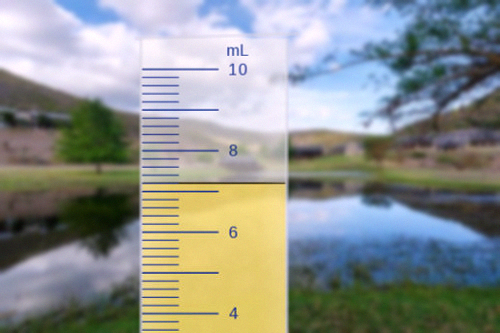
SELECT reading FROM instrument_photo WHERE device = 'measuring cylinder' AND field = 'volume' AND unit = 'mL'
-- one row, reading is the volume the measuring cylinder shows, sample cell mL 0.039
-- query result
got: mL 7.2
